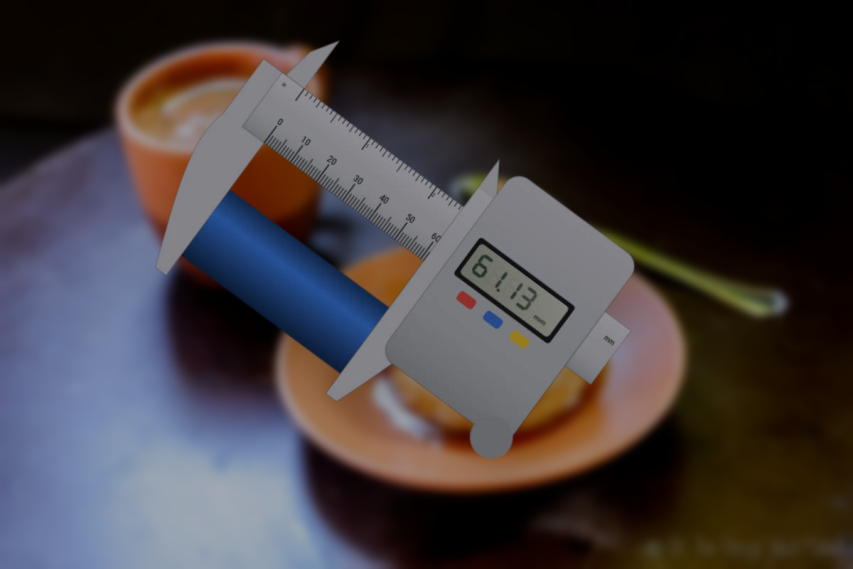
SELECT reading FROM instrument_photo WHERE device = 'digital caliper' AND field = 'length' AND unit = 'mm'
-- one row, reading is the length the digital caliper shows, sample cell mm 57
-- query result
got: mm 61.13
